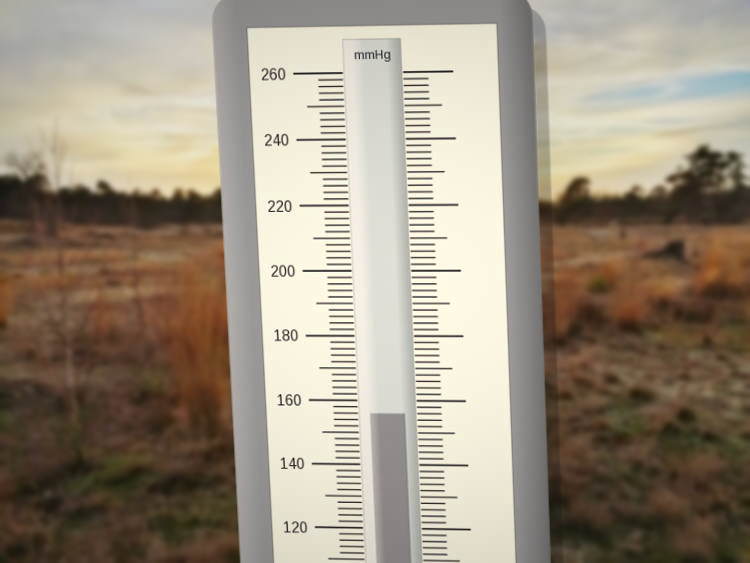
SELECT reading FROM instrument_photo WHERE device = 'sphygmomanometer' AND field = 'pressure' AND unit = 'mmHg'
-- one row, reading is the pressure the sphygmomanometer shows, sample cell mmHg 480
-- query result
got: mmHg 156
